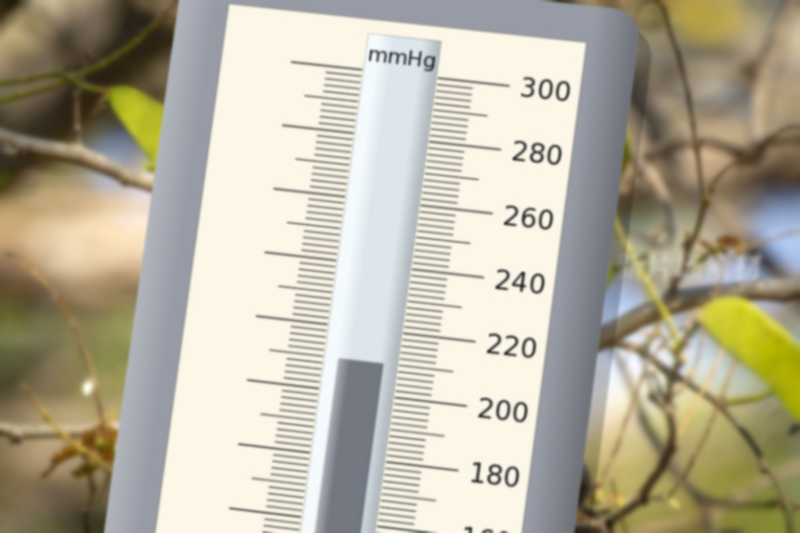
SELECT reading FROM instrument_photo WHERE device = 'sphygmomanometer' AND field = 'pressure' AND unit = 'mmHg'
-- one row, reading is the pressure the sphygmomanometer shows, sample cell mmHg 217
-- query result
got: mmHg 210
